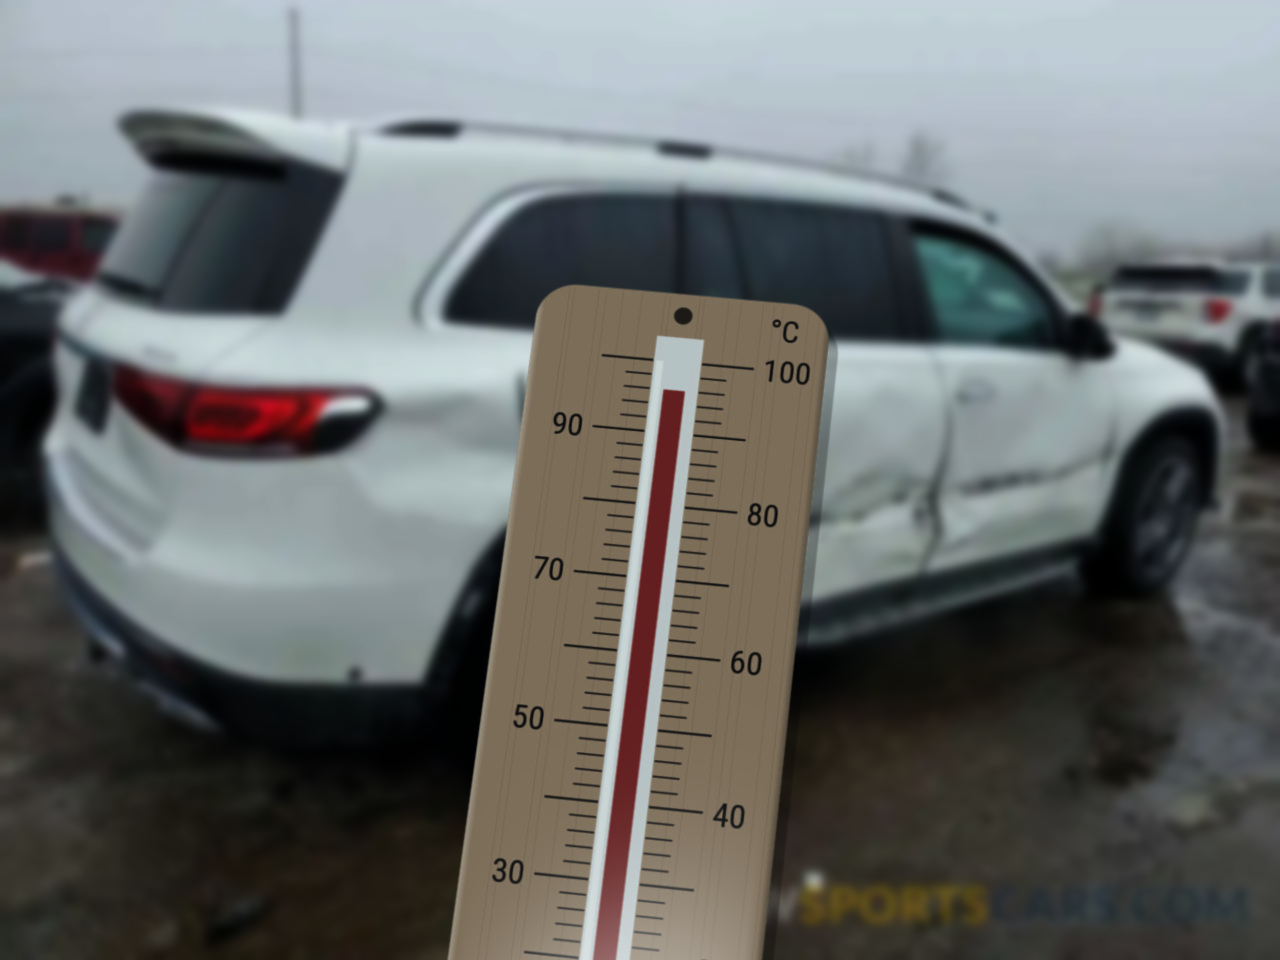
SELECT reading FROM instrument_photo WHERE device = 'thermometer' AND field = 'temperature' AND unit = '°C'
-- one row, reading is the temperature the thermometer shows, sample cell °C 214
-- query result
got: °C 96
